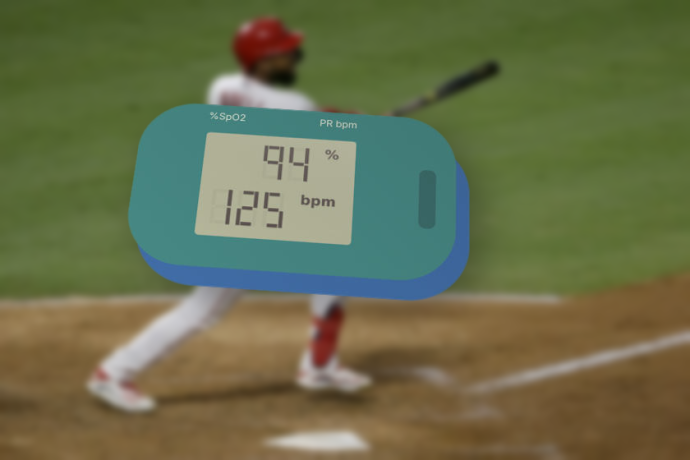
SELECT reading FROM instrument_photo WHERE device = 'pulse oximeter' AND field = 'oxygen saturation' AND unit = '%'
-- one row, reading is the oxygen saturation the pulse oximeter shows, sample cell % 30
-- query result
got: % 94
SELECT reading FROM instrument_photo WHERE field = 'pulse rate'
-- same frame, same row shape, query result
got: bpm 125
